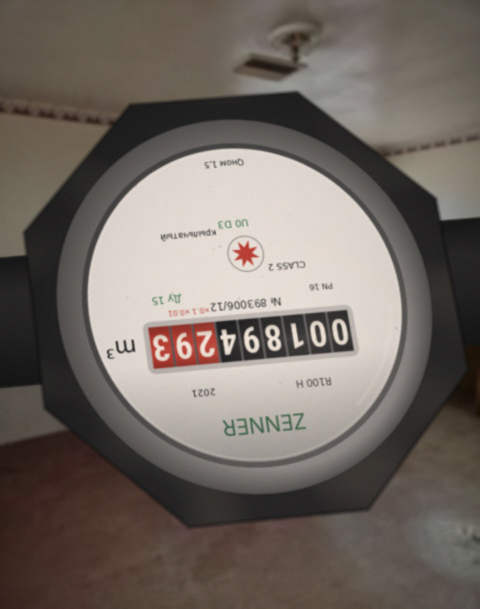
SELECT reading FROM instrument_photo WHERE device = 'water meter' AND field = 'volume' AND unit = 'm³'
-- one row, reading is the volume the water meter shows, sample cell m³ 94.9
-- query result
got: m³ 1894.293
